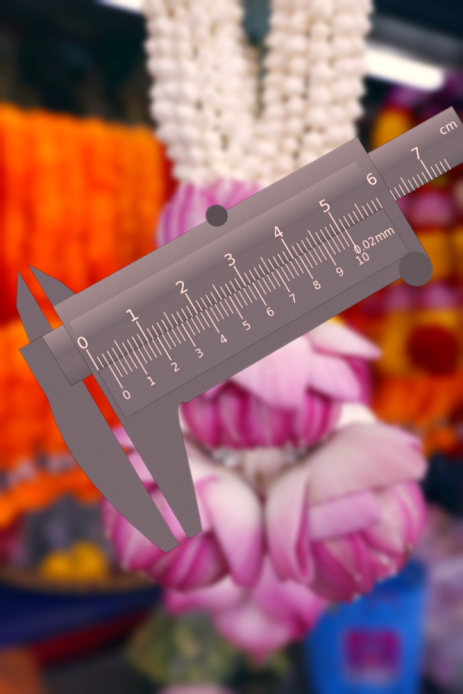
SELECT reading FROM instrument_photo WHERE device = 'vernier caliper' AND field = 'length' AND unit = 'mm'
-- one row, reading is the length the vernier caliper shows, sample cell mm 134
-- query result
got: mm 2.0
